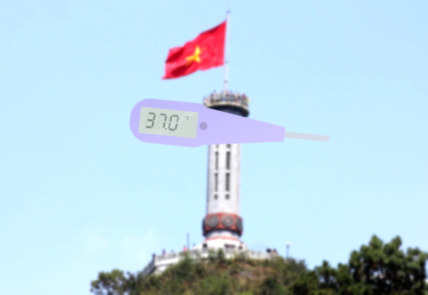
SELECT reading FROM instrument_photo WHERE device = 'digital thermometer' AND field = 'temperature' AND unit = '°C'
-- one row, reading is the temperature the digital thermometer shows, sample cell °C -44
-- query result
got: °C 37.0
